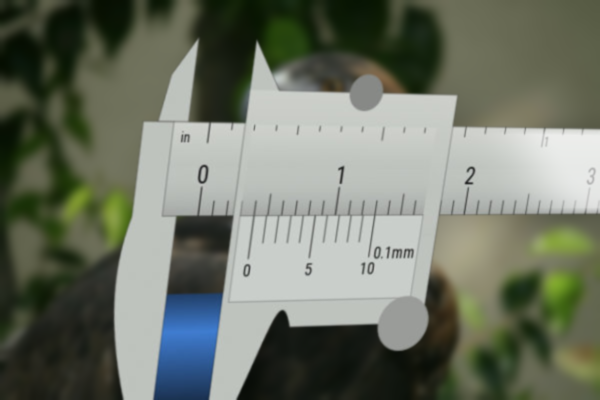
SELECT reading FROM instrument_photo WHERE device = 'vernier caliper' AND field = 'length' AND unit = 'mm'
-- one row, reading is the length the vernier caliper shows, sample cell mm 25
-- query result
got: mm 4.0
